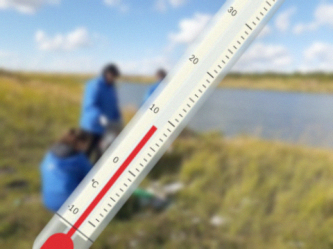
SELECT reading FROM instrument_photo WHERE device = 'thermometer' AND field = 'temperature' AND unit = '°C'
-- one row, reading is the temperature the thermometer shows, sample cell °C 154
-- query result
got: °C 8
